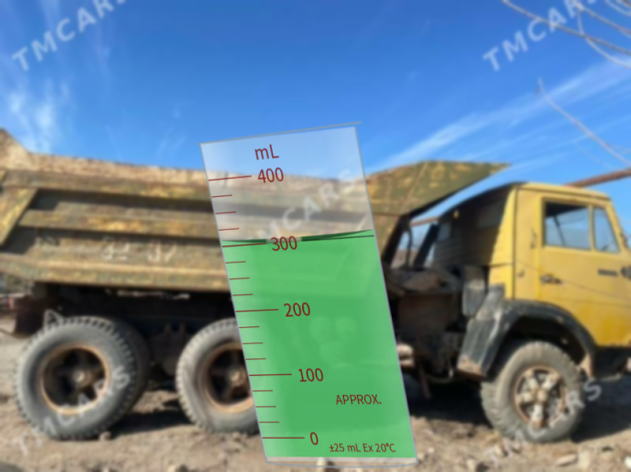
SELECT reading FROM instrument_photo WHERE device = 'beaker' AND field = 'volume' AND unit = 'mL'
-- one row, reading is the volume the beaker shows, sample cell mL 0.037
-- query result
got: mL 300
